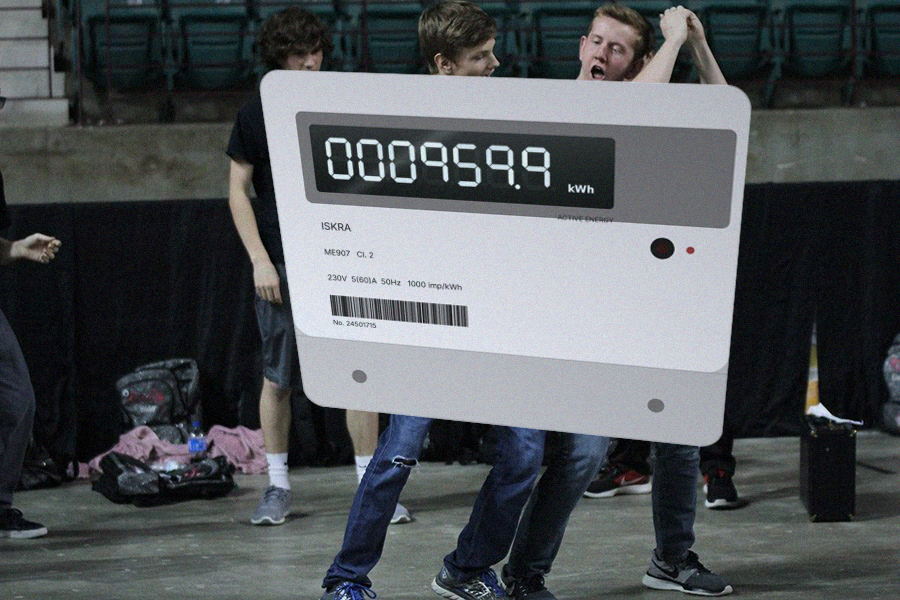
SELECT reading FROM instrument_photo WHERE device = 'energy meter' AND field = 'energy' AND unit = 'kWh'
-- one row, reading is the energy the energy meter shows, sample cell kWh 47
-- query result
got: kWh 959.9
